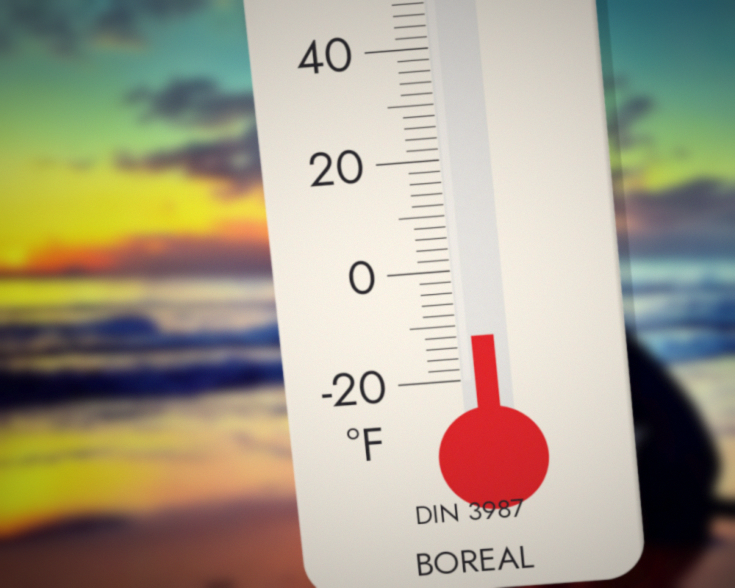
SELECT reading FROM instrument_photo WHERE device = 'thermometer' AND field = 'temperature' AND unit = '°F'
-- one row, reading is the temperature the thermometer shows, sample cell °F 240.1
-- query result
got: °F -12
